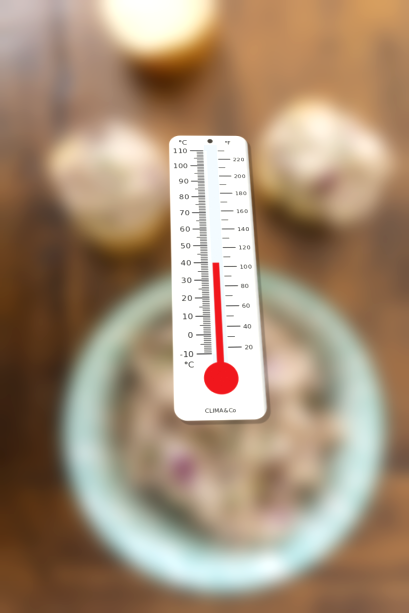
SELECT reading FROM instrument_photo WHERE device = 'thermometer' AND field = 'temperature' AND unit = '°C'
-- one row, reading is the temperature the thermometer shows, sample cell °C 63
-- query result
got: °C 40
